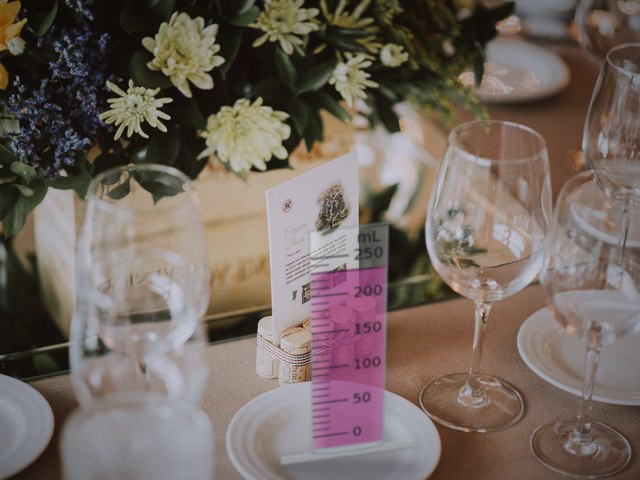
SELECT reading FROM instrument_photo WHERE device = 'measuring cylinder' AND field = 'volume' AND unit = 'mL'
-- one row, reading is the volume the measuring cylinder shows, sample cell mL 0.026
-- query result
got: mL 230
